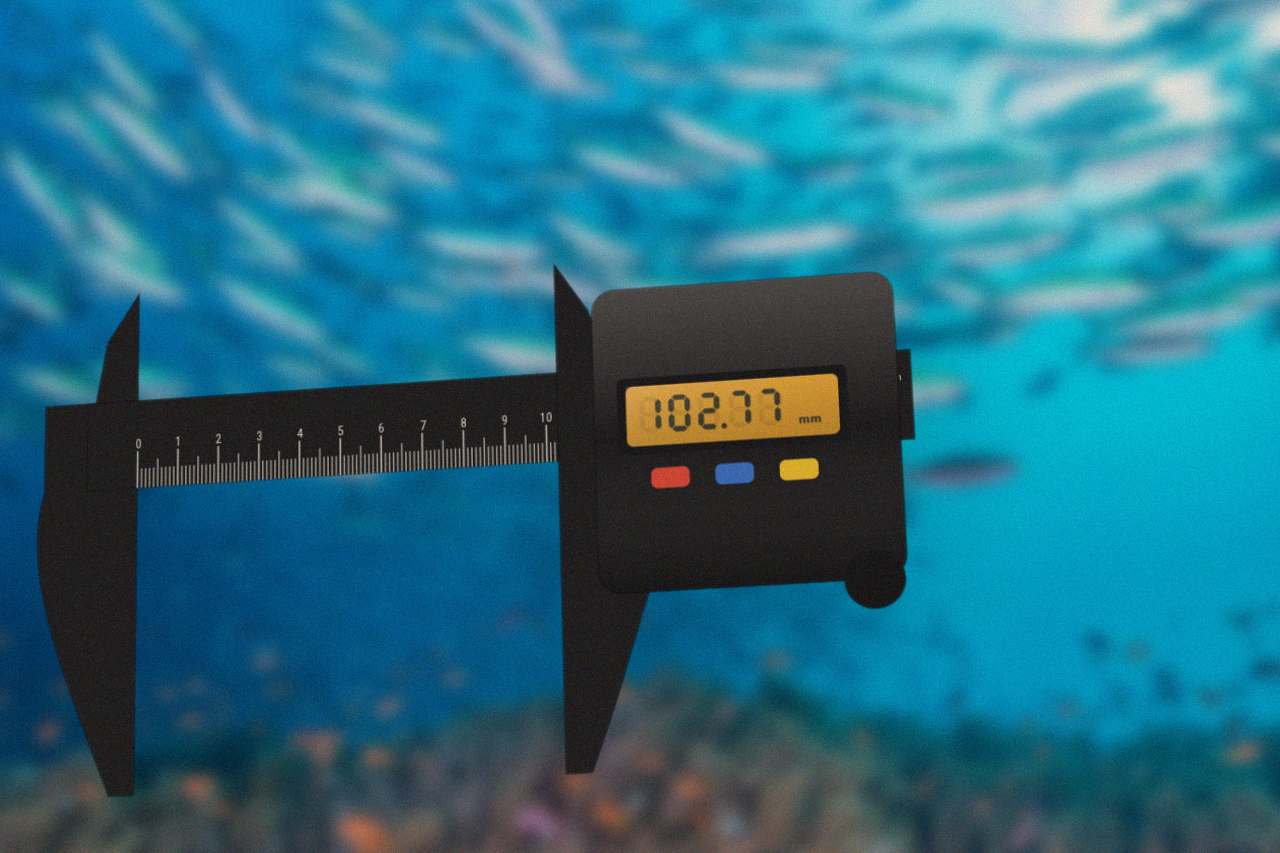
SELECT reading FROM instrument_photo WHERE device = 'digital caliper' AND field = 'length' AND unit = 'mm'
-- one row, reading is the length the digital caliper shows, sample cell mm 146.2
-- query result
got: mm 102.77
